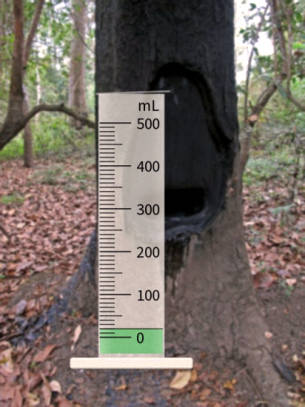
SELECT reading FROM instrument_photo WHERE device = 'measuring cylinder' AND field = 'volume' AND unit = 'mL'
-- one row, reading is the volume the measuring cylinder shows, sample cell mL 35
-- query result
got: mL 20
